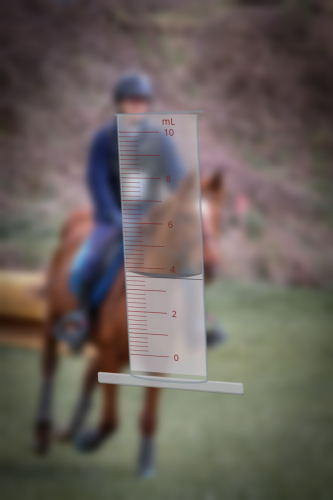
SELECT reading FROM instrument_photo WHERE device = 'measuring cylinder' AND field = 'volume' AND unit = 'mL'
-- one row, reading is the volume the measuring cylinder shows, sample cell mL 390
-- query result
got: mL 3.6
